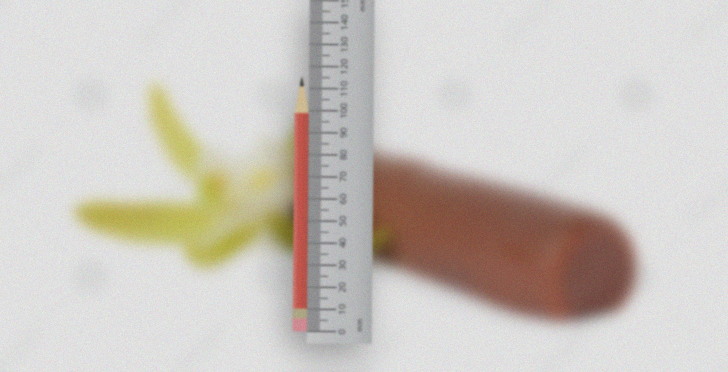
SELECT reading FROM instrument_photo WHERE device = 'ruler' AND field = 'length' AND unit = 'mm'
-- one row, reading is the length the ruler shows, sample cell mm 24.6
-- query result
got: mm 115
